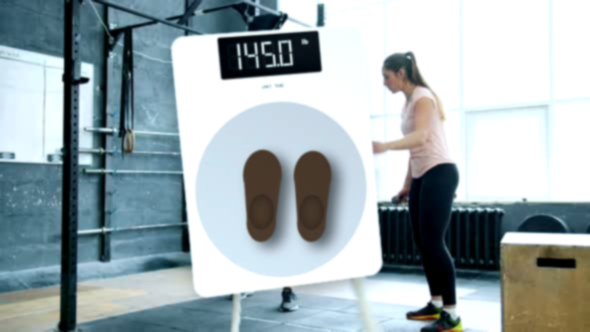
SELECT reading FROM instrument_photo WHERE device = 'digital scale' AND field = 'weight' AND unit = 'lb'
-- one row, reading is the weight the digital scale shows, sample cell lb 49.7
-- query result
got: lb 145.0
